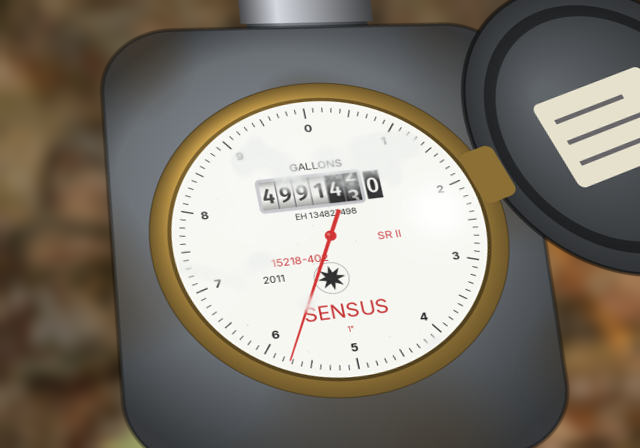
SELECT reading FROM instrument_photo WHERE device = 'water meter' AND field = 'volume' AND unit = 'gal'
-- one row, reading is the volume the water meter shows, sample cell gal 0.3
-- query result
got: gal 4991425.7
